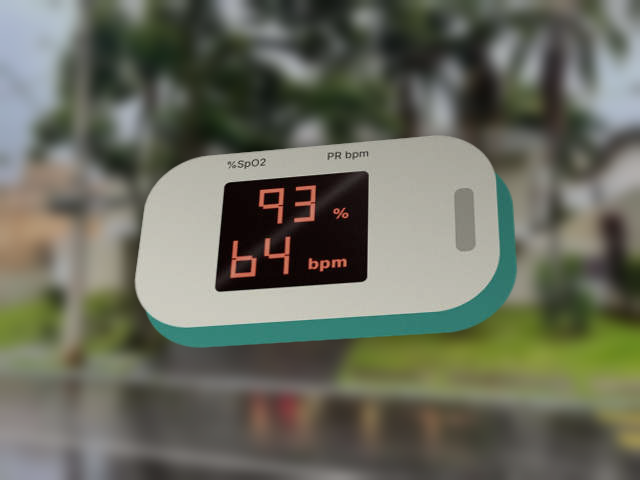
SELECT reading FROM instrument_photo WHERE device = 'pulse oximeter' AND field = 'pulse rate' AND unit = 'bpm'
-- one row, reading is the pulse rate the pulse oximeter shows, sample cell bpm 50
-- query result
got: bpm 64
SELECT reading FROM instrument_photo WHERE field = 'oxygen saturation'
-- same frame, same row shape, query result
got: % 93
